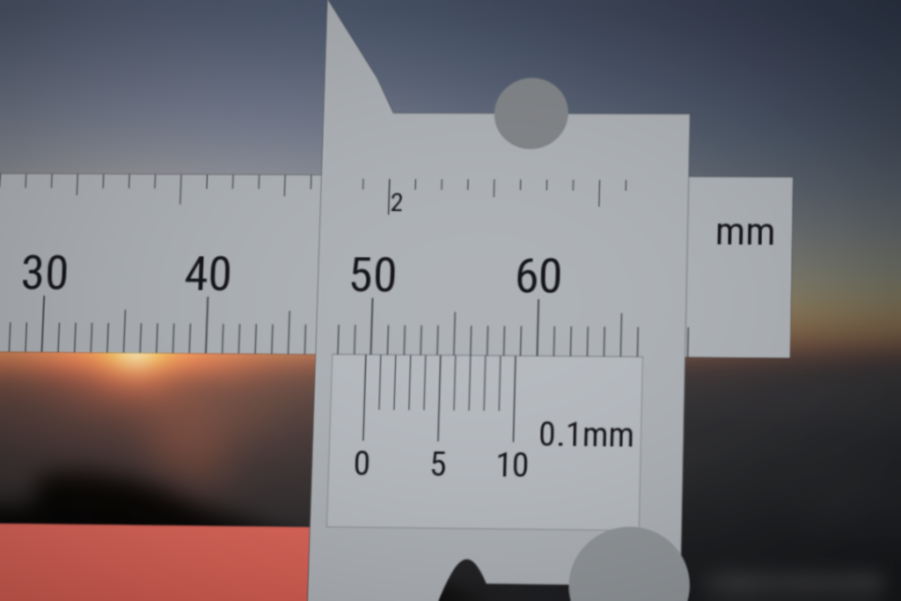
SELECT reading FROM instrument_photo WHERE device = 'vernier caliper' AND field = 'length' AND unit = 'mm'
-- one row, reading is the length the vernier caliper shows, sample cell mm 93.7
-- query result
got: mm 49.7
